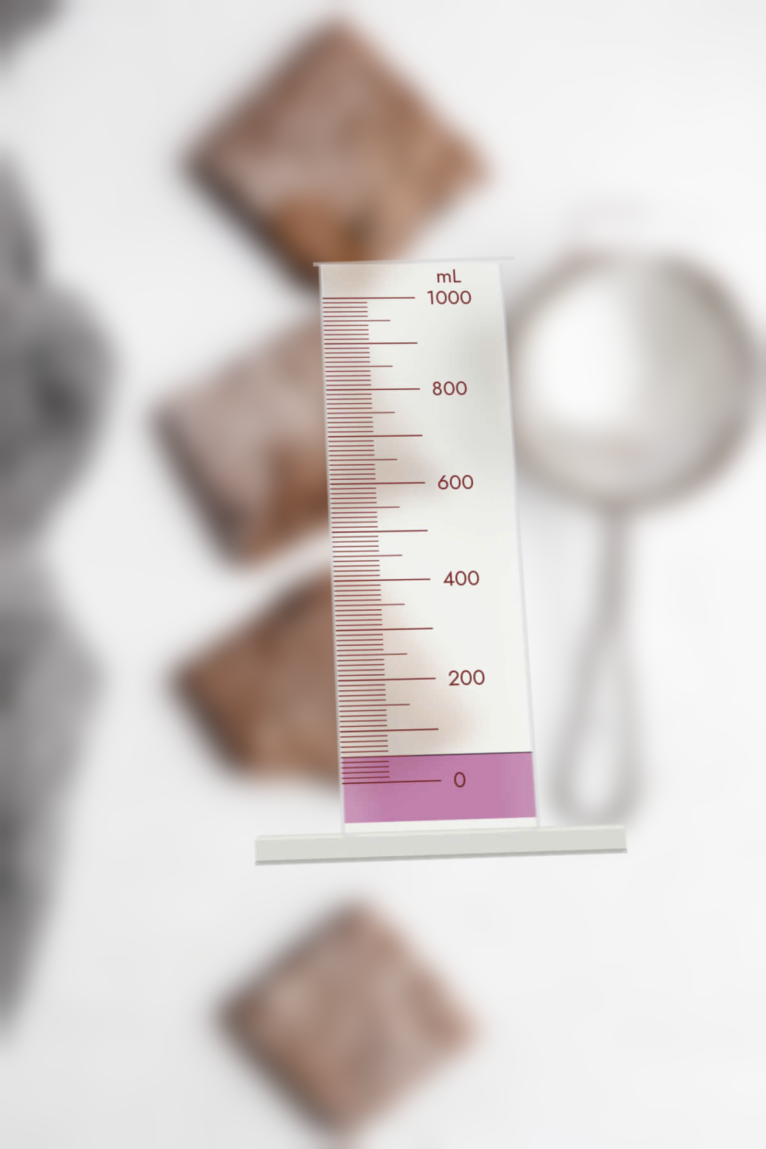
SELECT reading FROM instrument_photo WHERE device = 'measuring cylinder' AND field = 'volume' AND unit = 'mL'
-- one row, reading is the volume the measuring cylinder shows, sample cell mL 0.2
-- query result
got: mL 50
